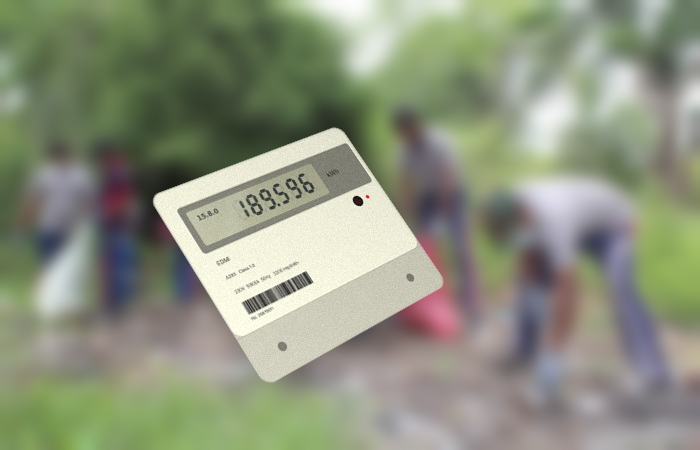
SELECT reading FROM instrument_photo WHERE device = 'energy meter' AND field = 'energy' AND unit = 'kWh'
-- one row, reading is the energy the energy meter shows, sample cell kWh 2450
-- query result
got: kWh 189.596
